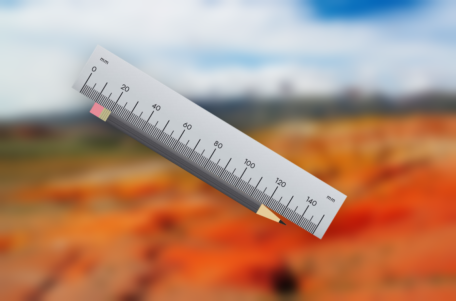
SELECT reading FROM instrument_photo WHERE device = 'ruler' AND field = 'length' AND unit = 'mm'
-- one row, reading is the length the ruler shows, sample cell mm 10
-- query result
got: mm 125
